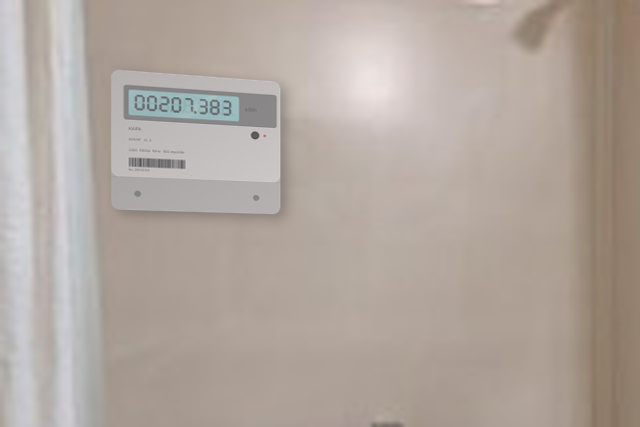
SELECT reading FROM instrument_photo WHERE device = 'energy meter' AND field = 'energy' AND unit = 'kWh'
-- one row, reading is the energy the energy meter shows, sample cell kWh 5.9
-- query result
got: kWh 207.383
